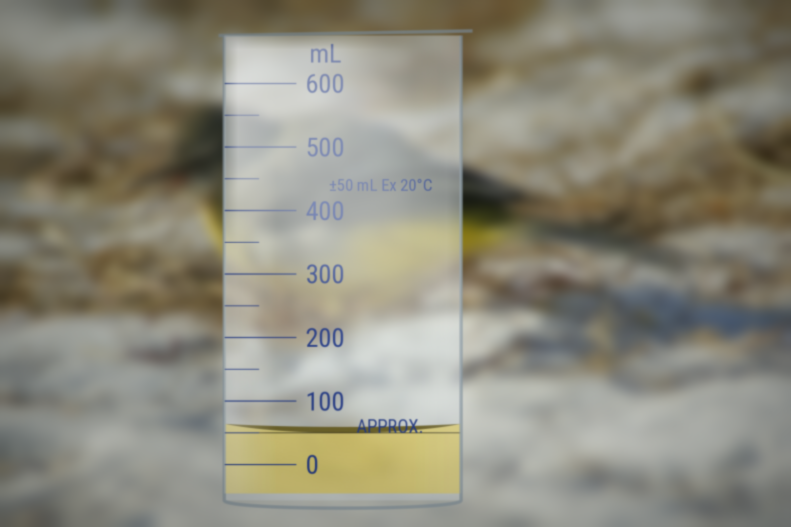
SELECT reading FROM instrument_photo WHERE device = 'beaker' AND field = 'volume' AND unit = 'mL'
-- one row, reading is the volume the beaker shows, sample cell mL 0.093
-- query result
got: mL 50
